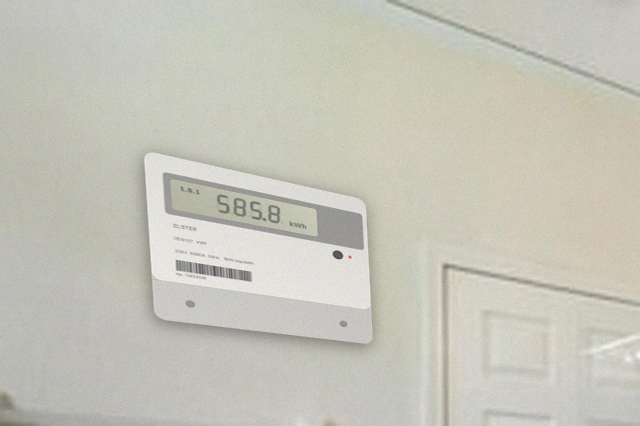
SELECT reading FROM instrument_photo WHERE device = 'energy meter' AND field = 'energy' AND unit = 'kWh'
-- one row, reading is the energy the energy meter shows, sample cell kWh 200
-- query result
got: kWh 585.8
